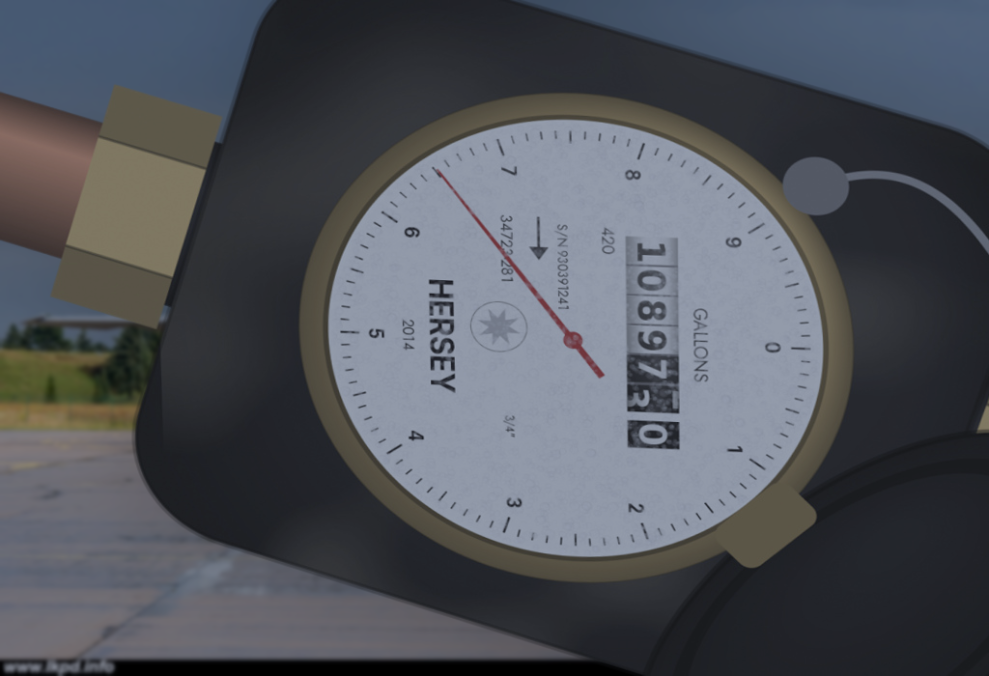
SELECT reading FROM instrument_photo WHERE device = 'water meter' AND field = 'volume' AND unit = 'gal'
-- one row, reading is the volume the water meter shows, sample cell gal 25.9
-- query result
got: gal 1089726.5
